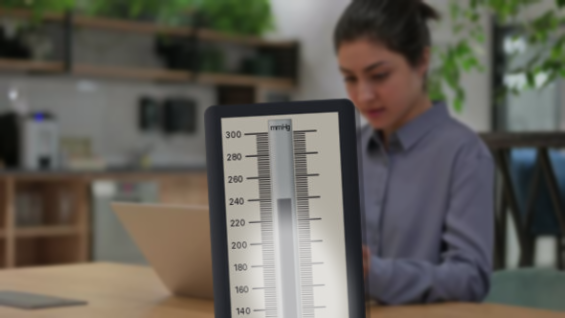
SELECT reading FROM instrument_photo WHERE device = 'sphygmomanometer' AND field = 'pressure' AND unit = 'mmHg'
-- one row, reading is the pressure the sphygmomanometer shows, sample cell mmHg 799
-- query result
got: mmHg 240
